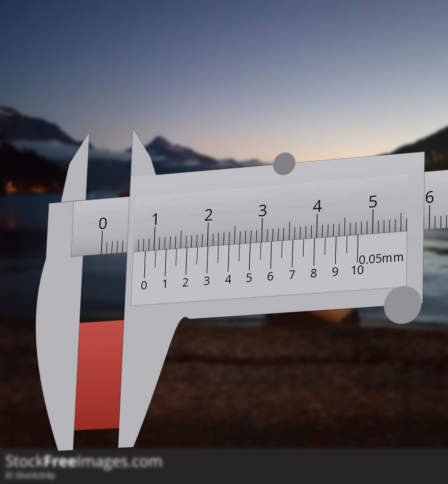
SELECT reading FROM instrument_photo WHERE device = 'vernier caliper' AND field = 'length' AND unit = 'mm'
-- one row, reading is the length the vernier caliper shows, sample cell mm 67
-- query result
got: mm 8.4
